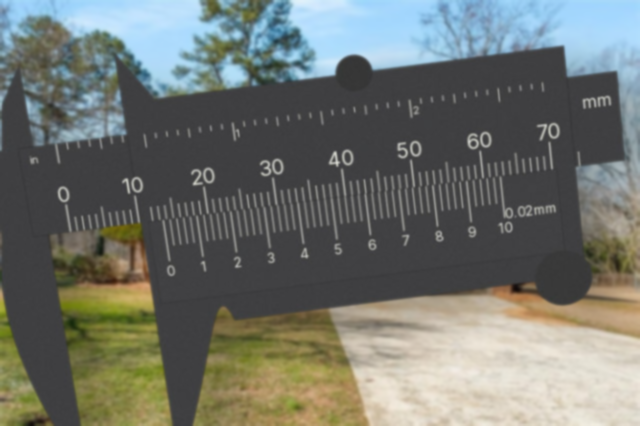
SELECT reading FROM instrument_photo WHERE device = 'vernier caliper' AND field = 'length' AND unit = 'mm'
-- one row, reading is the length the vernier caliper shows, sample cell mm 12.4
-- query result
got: mm 13.5
